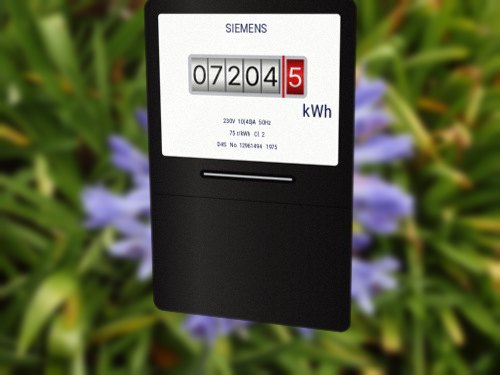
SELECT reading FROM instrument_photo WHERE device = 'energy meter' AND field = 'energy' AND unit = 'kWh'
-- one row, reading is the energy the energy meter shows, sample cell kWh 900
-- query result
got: kWh 7204.5
